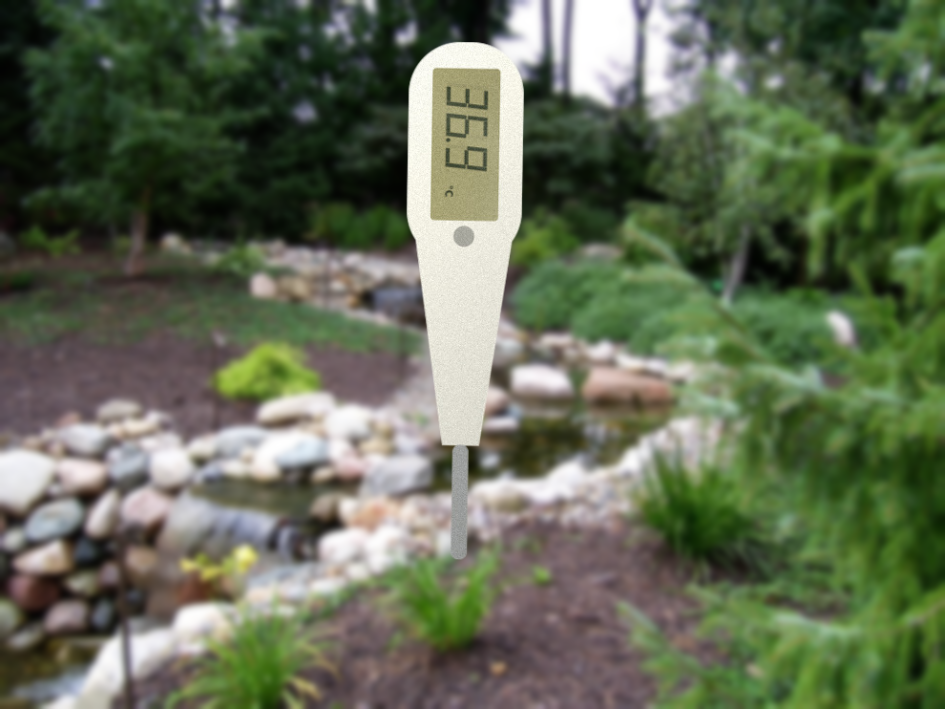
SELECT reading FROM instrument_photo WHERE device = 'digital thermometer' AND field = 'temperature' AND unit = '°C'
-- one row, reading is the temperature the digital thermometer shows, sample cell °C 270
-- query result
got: °C 36.9
